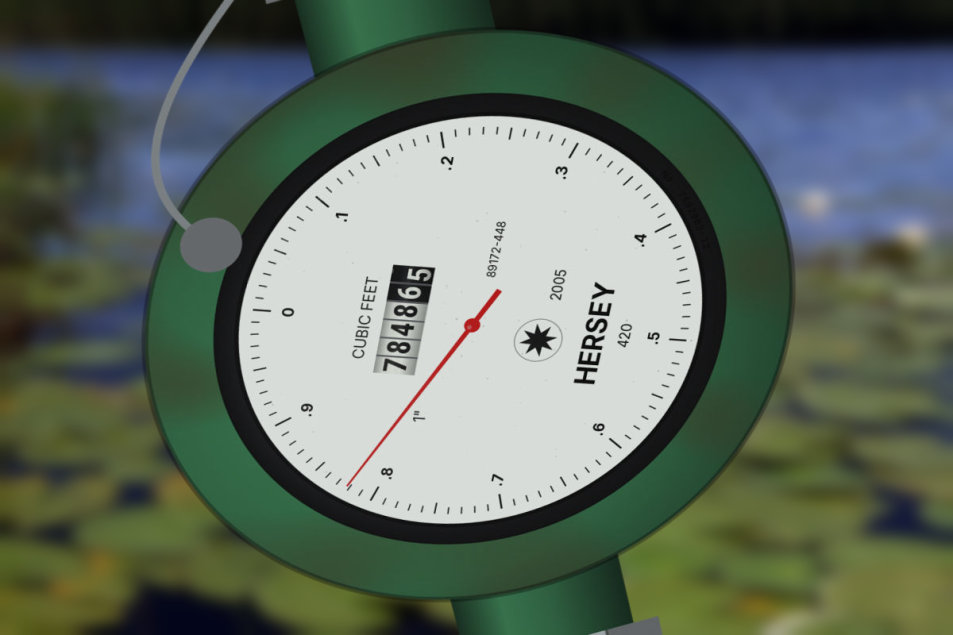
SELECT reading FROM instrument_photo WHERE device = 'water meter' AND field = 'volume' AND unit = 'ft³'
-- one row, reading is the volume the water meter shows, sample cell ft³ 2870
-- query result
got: ft³ 784864.82
